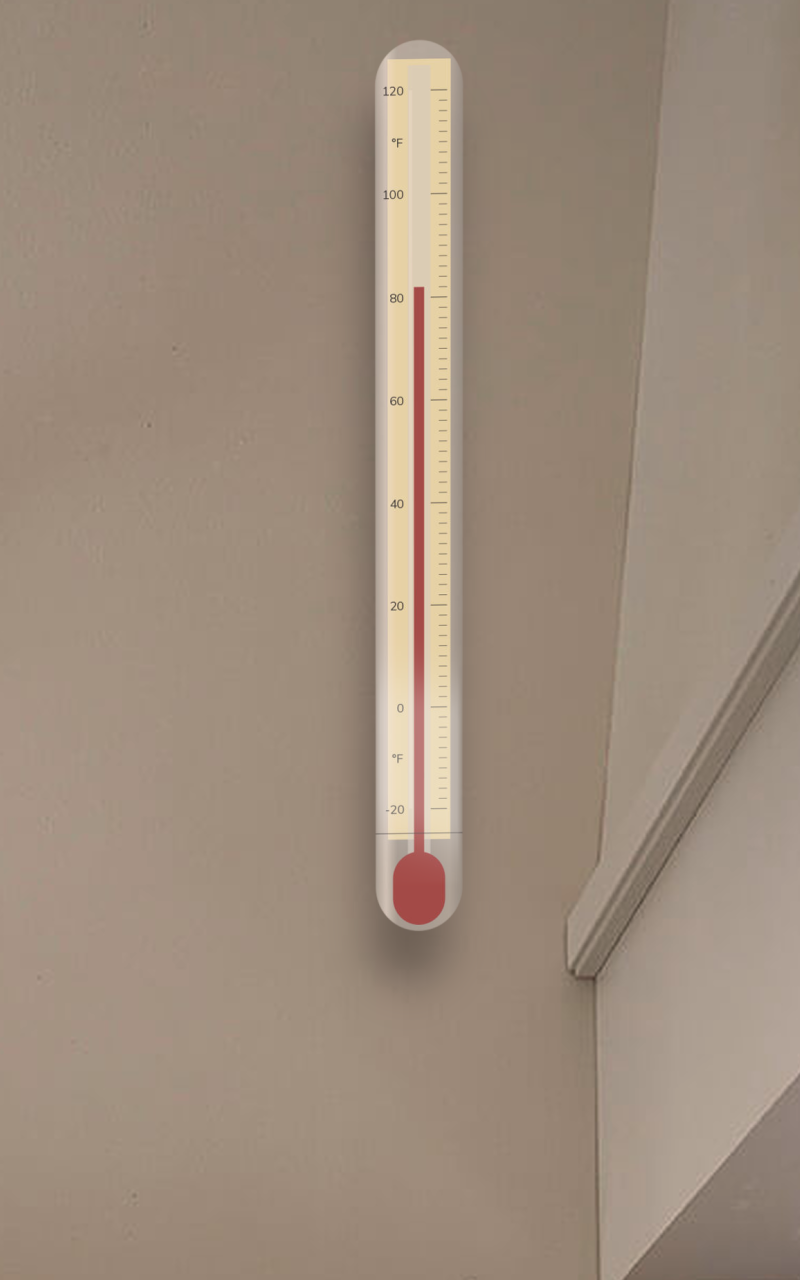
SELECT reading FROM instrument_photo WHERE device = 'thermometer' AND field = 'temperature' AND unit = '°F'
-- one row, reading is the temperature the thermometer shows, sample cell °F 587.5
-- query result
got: °F 82
